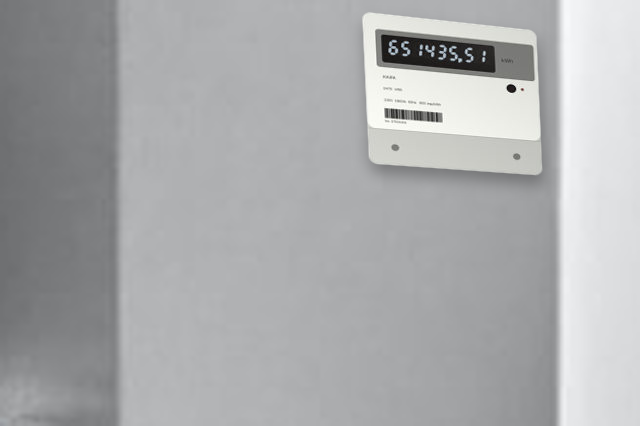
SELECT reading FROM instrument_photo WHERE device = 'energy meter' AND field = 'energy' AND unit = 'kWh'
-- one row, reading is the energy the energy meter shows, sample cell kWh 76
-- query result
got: kWh 651435.51
